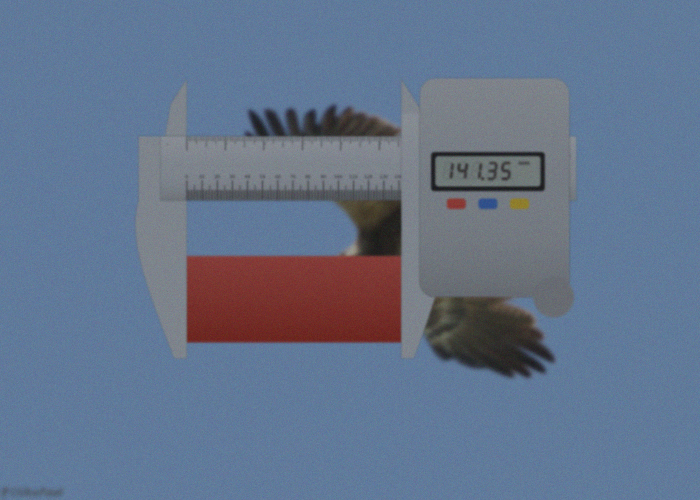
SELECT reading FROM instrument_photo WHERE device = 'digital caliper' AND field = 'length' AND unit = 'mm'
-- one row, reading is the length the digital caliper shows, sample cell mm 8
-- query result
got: mm 141.35
